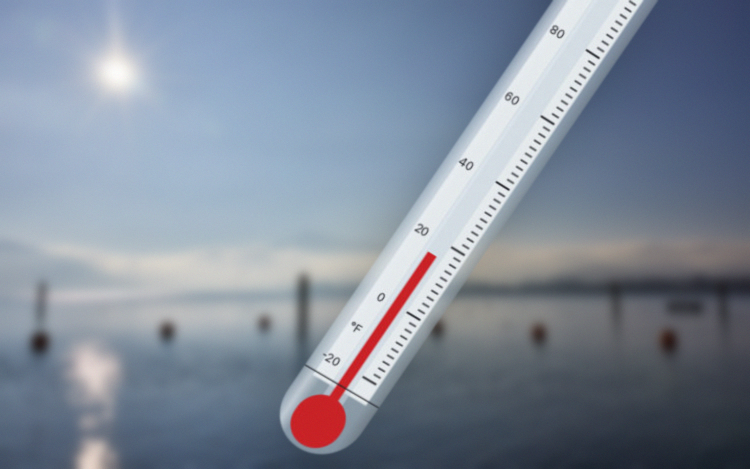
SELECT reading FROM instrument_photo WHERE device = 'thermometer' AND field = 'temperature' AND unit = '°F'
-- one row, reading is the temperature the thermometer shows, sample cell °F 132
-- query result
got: °F 16
